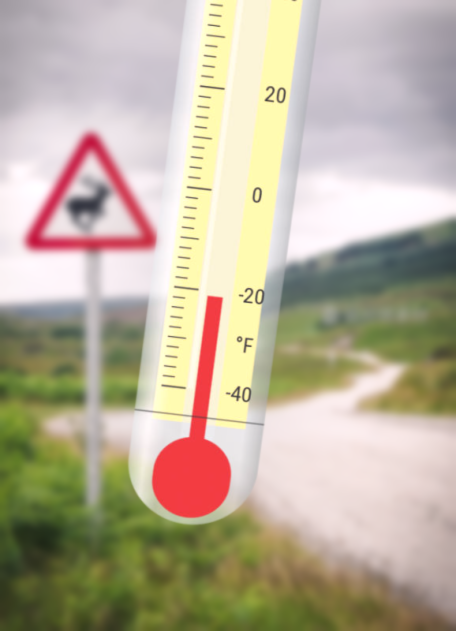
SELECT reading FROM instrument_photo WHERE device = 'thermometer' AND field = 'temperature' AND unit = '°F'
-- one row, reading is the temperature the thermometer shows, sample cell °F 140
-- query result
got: °F -21
